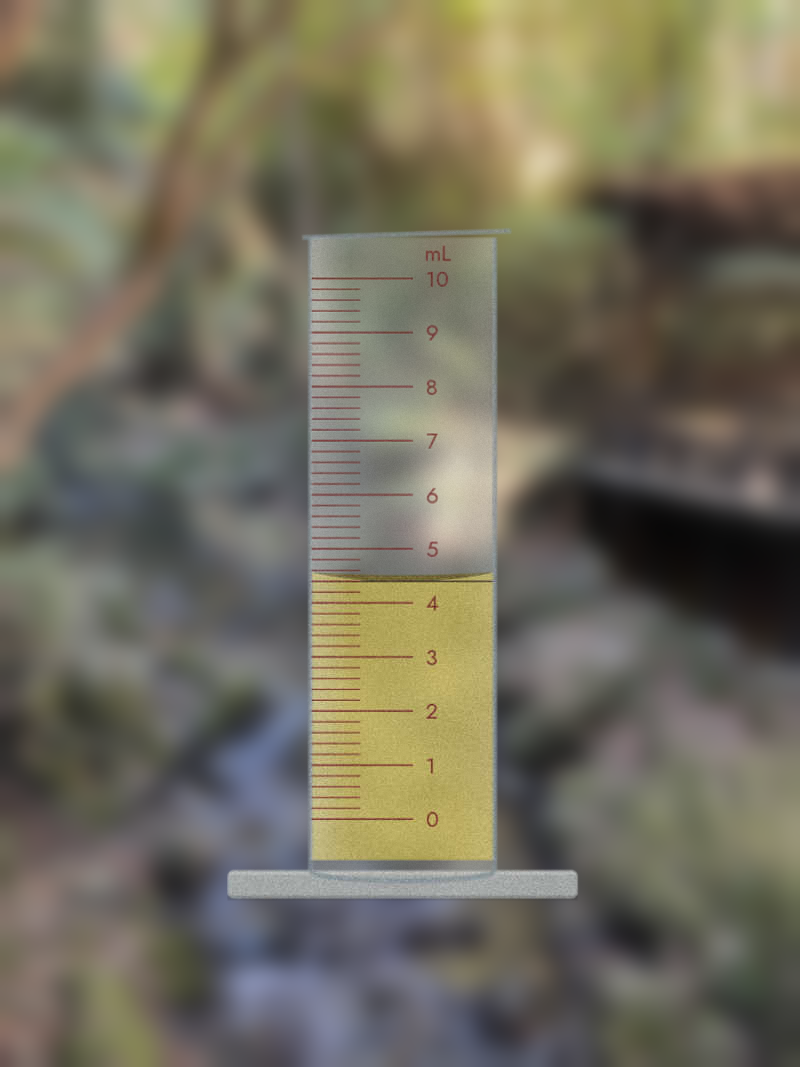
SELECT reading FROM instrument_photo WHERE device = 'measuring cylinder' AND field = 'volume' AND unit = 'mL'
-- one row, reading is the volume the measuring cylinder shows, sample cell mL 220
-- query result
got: mL 4.4
